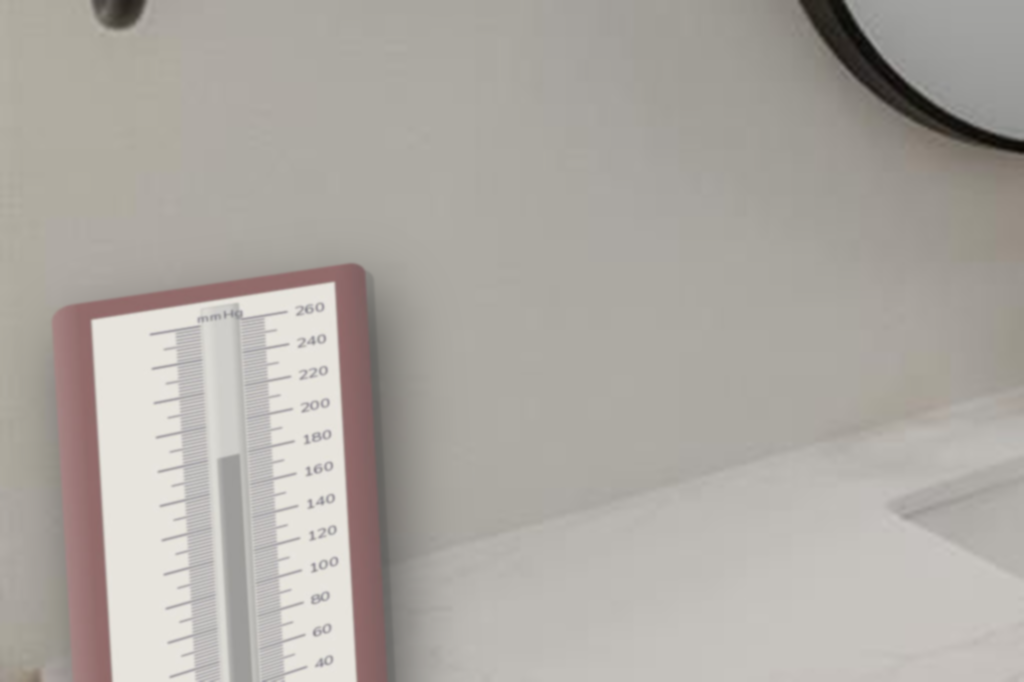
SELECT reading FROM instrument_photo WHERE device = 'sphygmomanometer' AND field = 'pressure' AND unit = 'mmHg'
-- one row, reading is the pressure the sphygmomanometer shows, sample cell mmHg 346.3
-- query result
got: mmHg 180
